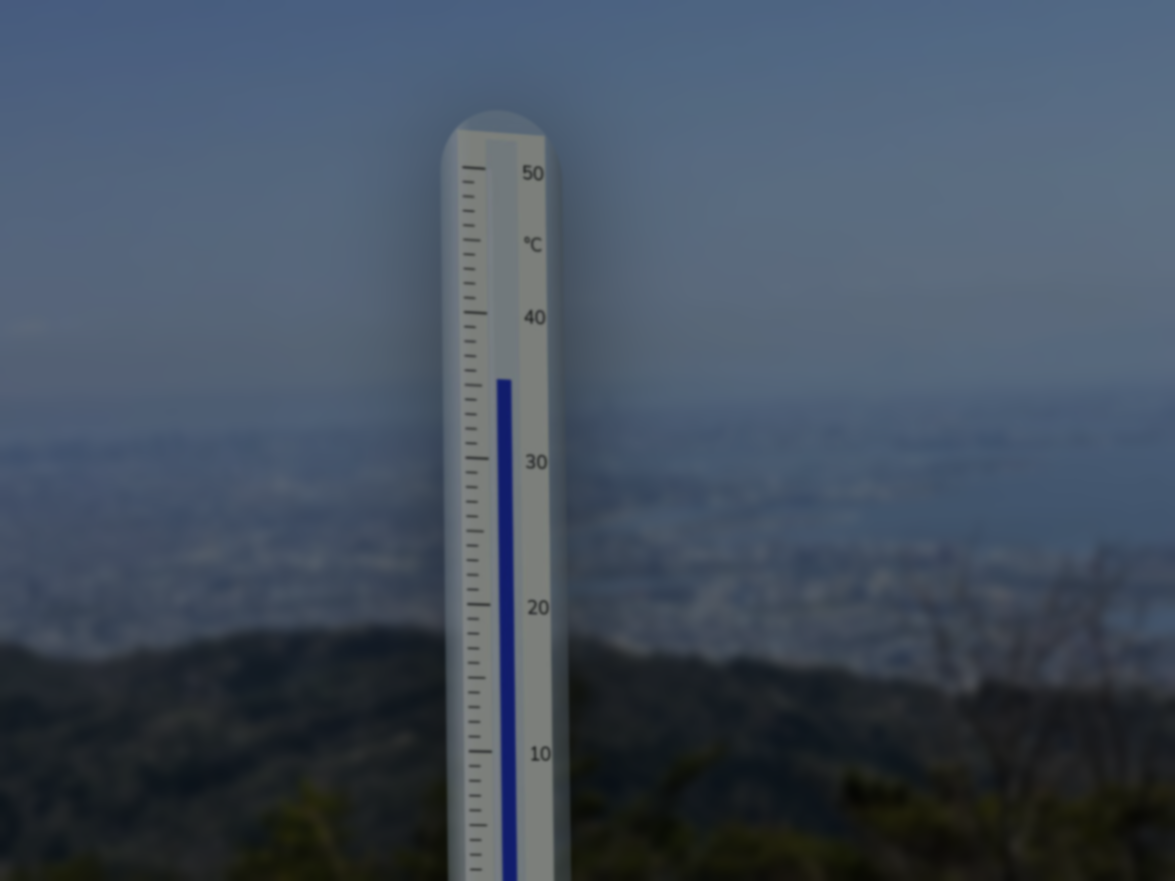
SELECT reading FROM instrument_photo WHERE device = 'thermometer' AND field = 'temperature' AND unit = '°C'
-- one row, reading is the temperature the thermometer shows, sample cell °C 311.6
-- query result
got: °C 35.5
